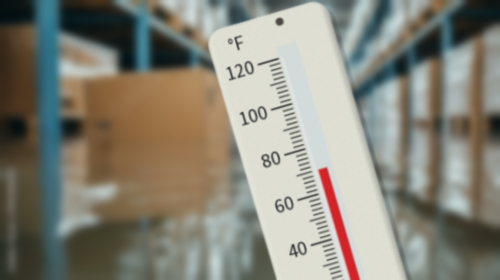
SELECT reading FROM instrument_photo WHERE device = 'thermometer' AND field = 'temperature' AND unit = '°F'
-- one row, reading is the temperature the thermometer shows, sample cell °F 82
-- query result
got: °F 70
